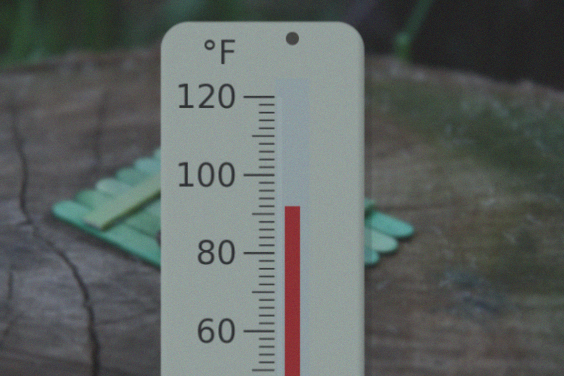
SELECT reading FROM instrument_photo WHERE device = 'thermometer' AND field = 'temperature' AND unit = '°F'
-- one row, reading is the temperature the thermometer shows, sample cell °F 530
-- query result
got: °F 92
